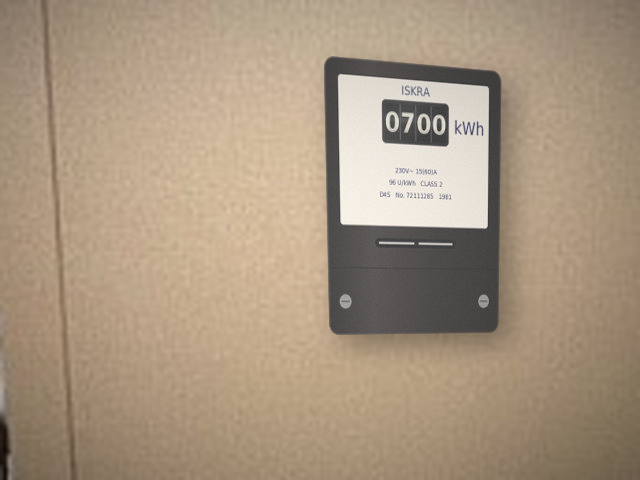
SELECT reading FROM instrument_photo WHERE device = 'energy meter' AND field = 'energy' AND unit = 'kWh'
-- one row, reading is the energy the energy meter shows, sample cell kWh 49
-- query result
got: kWh 700
